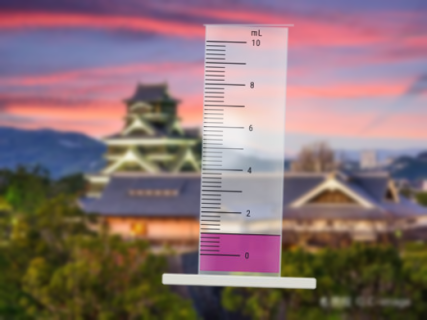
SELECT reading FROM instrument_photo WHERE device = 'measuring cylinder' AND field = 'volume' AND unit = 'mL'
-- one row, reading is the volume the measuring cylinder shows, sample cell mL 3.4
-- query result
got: mL 1
